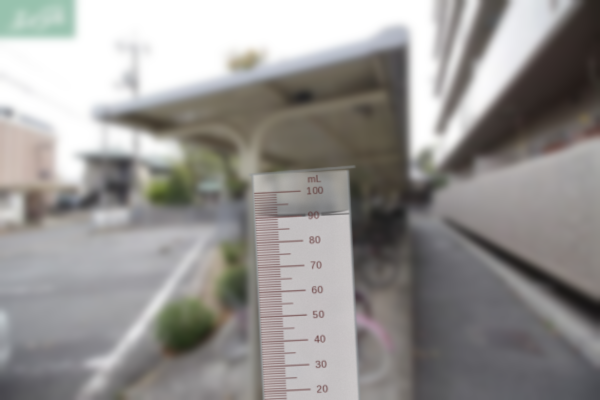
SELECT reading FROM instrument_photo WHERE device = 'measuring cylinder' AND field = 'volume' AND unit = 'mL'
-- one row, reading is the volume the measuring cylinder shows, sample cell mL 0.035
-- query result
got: mL 90
